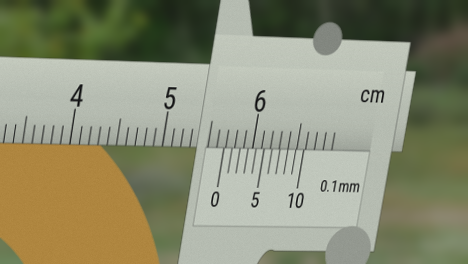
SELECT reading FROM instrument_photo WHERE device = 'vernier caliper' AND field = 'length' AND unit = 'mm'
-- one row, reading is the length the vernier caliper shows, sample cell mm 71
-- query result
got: mm 56.8
